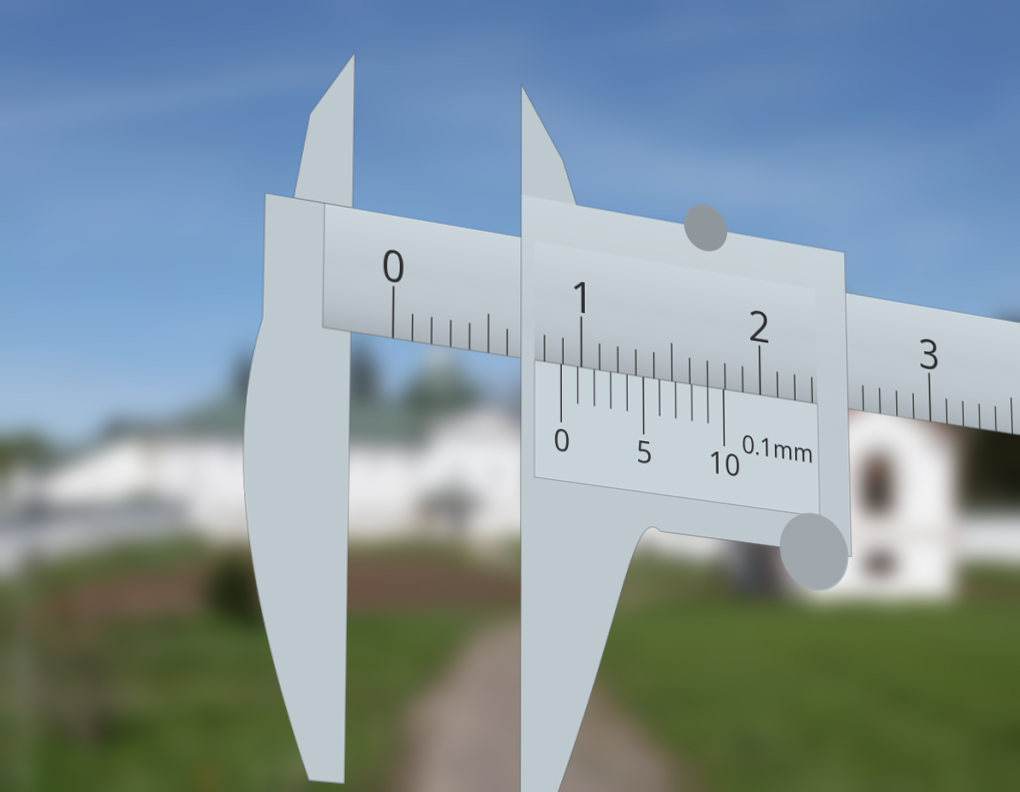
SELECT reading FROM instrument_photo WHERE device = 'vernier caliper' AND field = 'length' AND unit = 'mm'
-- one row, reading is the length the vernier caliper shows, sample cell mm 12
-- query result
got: mm 8.9
